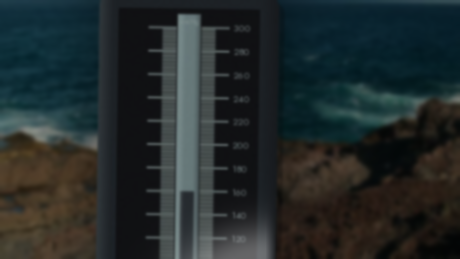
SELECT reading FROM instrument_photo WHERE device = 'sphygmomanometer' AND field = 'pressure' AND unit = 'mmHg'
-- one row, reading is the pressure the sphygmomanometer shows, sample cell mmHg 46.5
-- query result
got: mmHg 160
